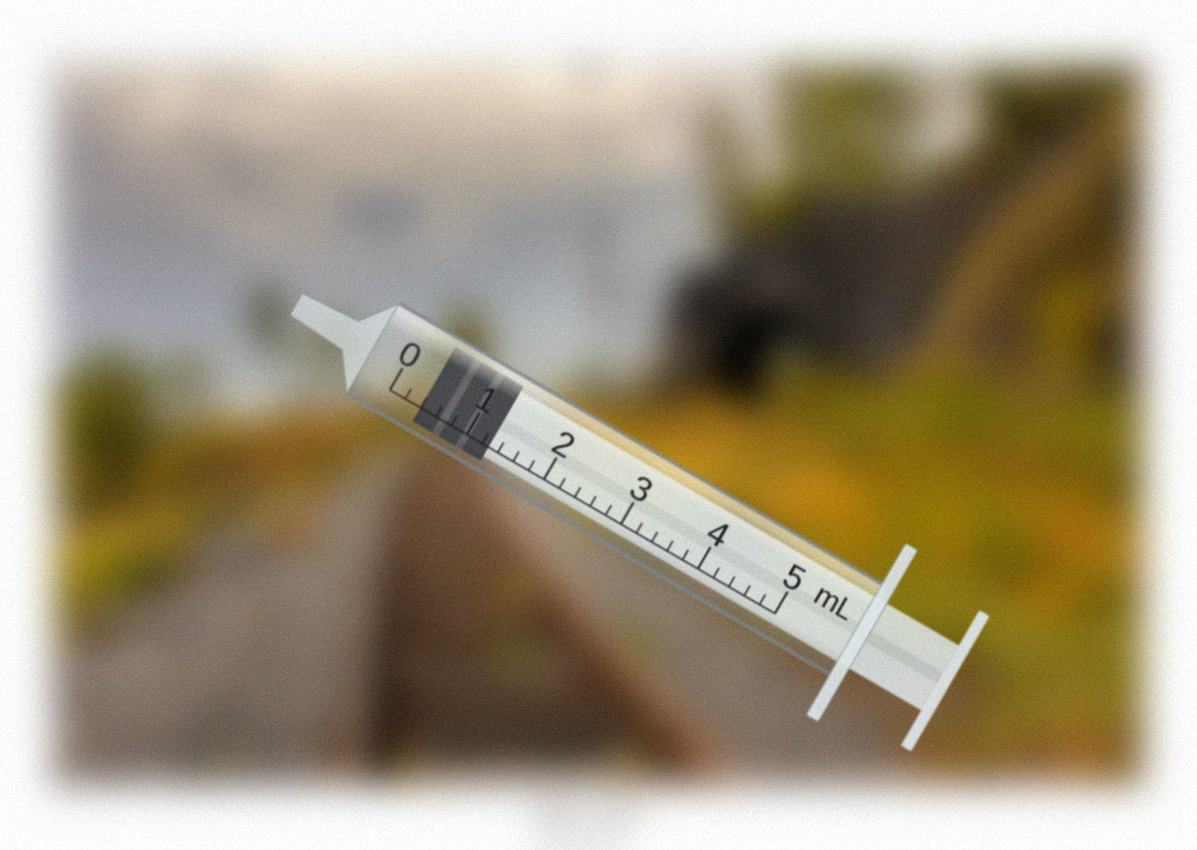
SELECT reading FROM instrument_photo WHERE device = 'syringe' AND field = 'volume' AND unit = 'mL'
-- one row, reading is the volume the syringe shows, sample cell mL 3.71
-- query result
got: mL 0.4
